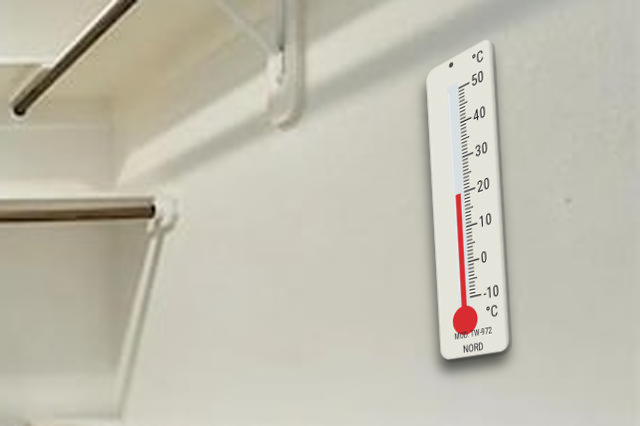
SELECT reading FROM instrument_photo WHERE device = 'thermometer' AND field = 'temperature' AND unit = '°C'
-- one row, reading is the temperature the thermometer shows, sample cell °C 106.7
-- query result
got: °C 20
